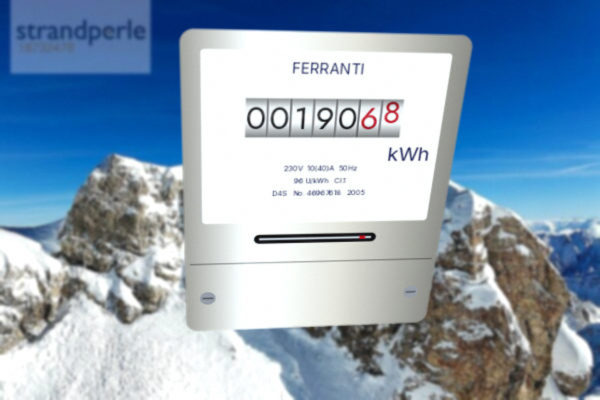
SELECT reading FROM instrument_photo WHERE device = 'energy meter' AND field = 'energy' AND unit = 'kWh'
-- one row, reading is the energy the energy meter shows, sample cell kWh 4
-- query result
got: kWh 190.68
